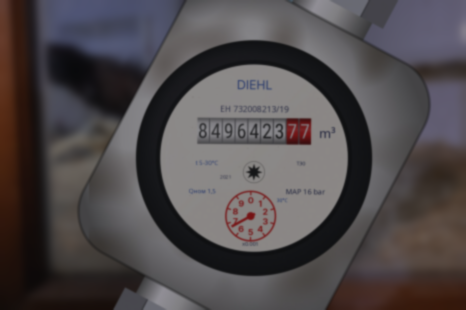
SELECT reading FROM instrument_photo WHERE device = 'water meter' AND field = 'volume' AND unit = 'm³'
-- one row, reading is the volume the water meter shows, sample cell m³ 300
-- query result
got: m³ 8496423.776
